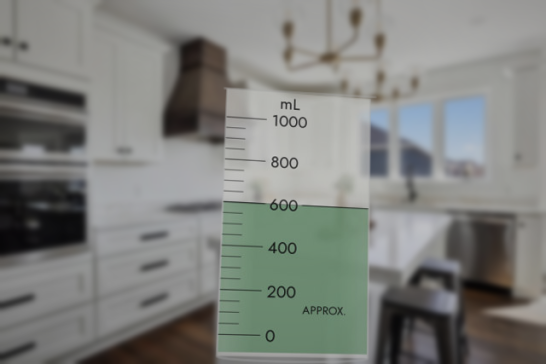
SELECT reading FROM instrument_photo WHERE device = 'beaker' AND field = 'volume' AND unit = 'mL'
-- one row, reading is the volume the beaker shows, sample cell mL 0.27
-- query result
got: mL 600
